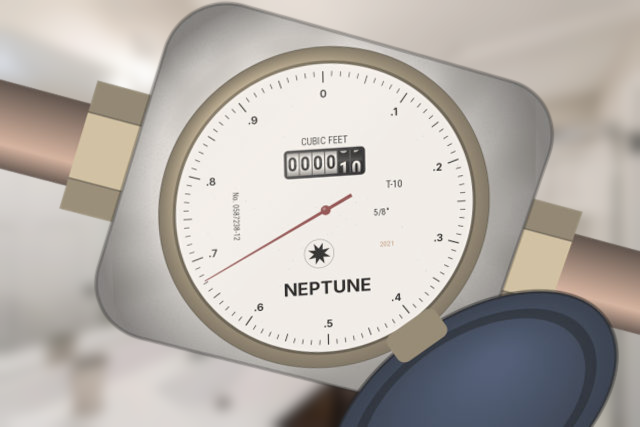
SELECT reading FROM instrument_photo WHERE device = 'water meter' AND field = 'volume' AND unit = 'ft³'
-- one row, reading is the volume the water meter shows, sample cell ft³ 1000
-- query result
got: ft³ 9.67
